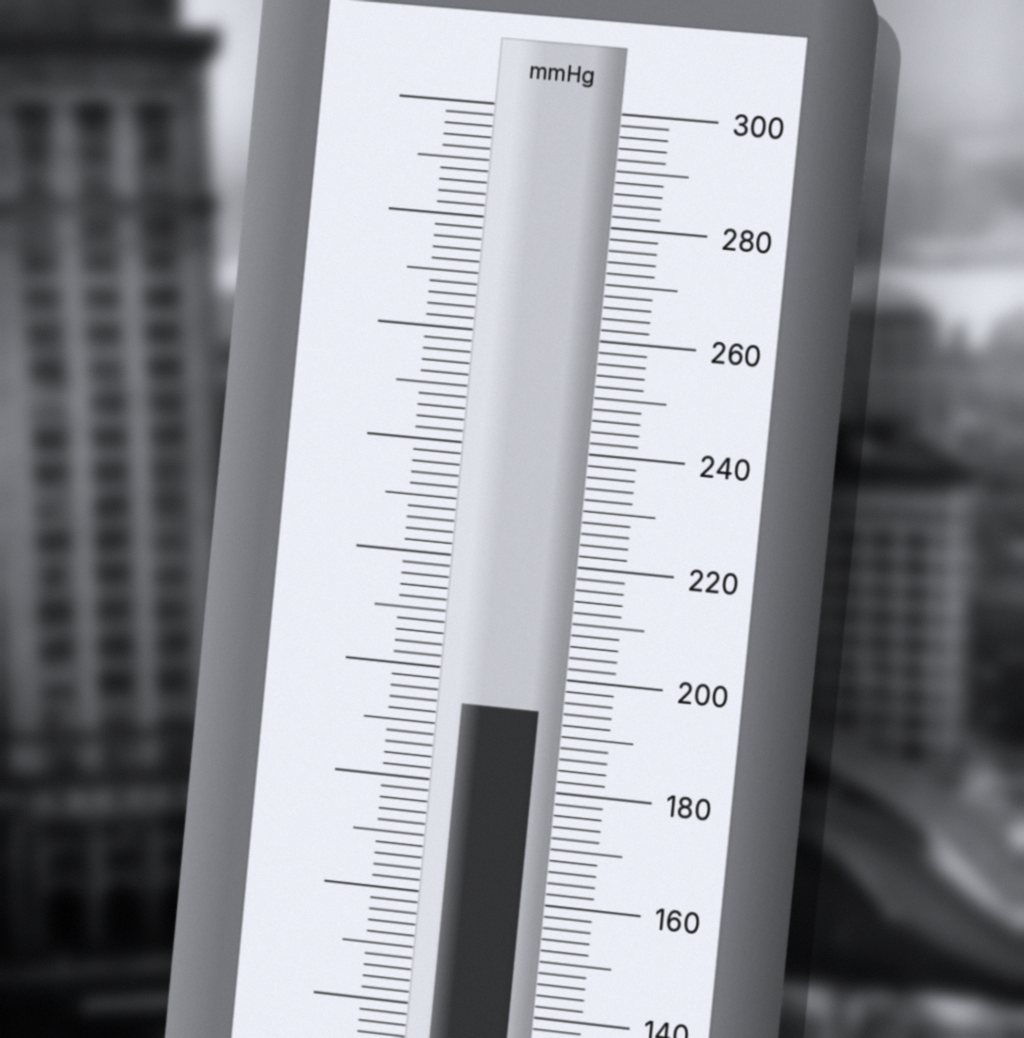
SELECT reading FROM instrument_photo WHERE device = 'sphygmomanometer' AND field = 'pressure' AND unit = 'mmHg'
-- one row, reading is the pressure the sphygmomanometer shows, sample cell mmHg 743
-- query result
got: mmHg 194
